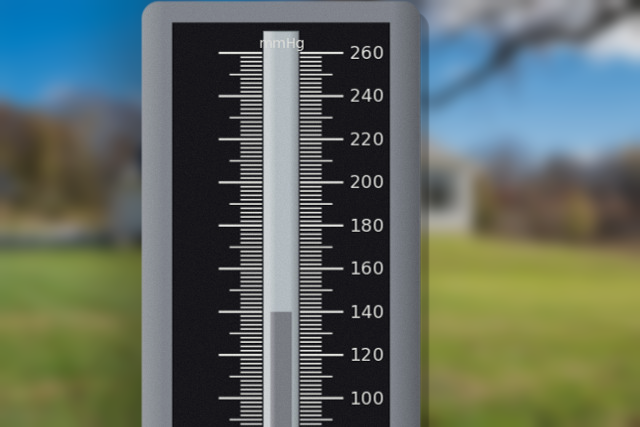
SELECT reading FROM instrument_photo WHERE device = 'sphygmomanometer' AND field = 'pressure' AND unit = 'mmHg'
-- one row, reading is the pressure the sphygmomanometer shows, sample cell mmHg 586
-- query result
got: mmHg 140
